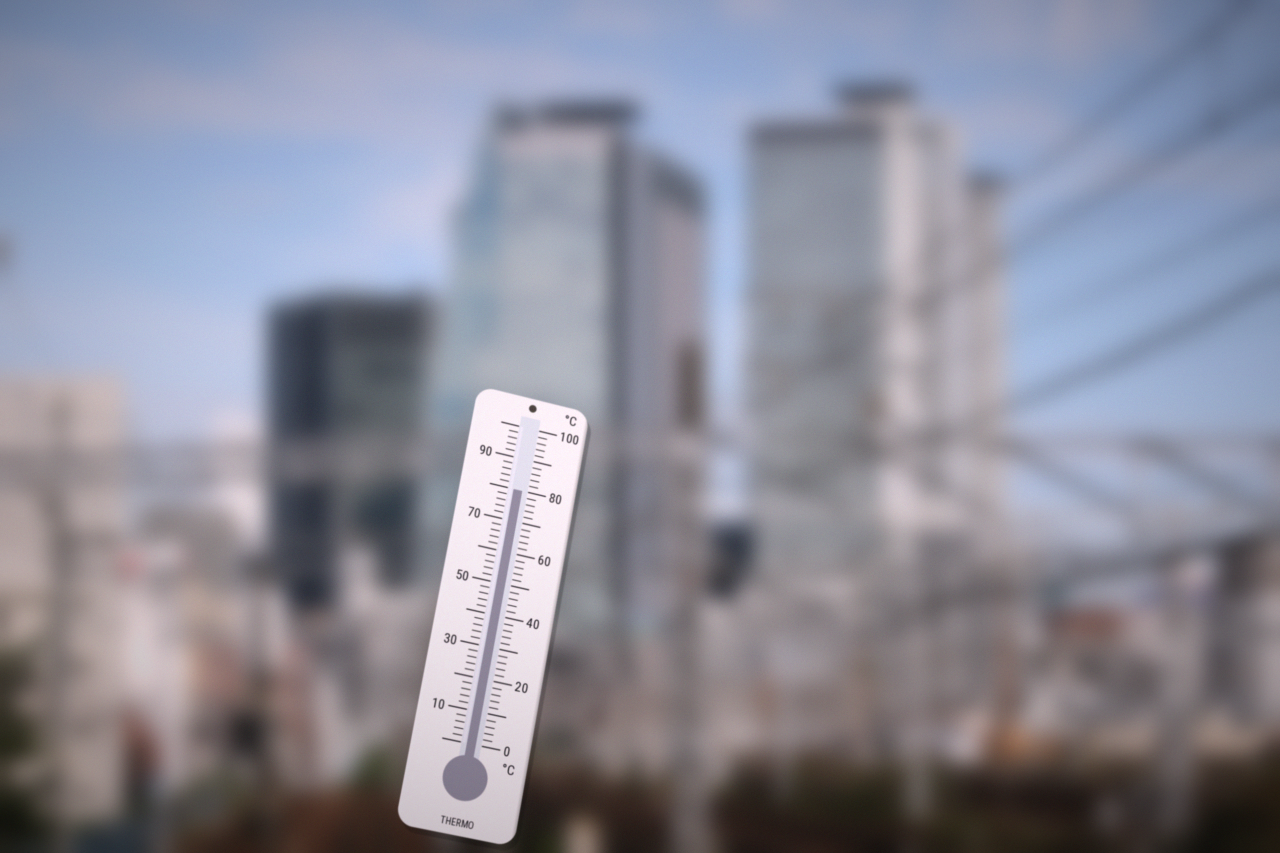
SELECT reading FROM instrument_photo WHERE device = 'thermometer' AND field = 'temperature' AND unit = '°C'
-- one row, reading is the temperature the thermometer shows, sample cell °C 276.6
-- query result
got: °C 80
